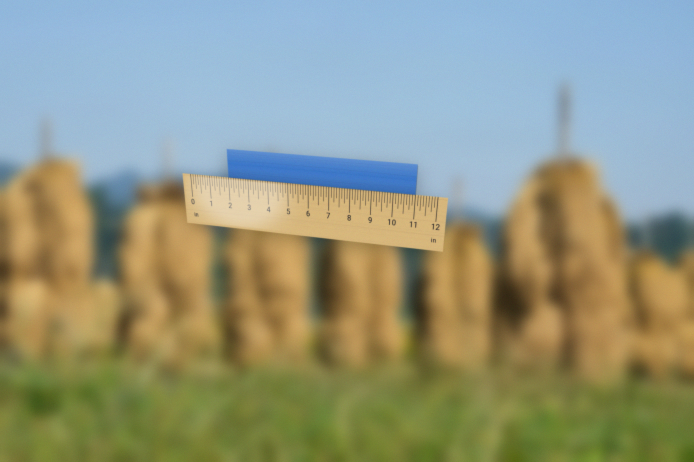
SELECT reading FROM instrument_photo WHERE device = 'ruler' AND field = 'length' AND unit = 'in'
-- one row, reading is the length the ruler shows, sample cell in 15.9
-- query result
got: in 9
